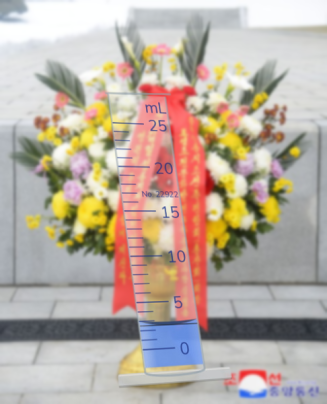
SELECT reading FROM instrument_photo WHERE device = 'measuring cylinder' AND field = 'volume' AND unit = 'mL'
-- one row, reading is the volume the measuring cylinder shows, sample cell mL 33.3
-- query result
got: mL 2.5
